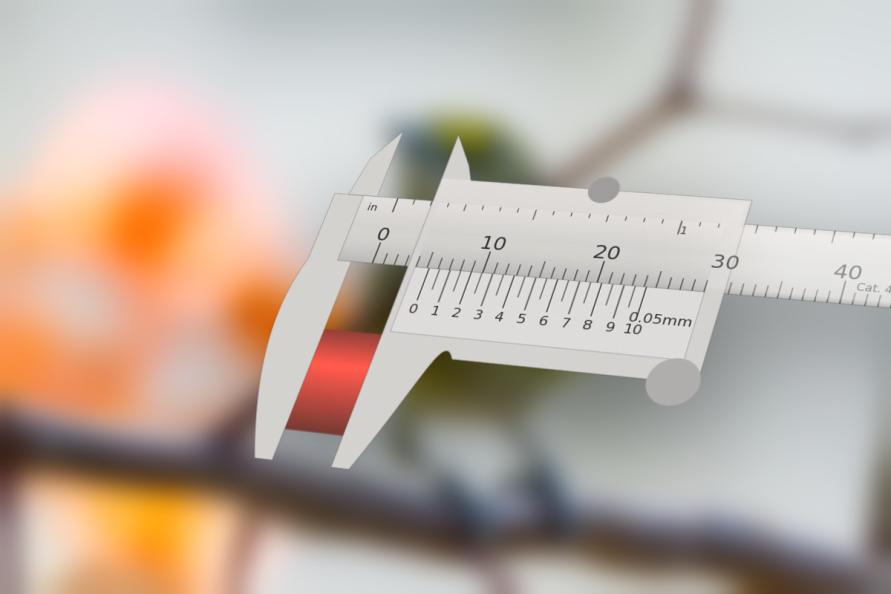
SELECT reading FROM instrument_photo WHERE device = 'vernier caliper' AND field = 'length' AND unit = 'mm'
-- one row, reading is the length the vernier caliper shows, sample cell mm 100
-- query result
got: mm 5.2
